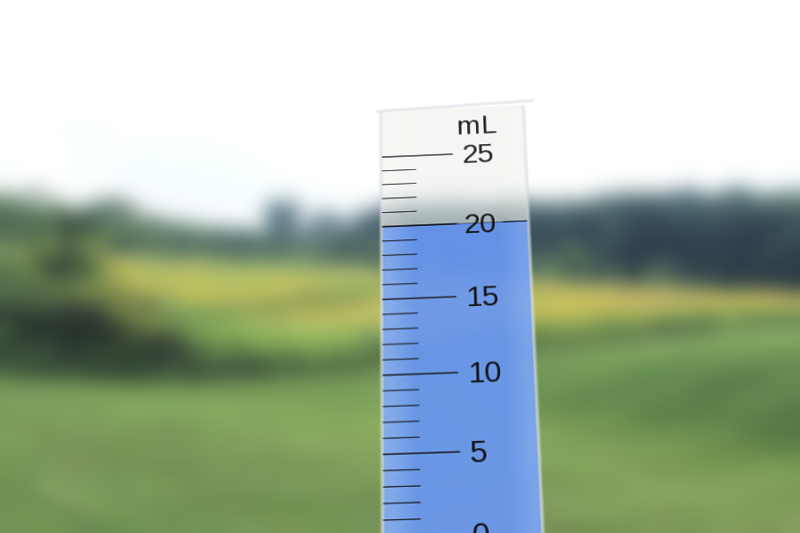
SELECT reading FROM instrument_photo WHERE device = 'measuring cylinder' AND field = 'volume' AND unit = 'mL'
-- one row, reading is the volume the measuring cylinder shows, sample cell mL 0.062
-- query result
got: mL 20
